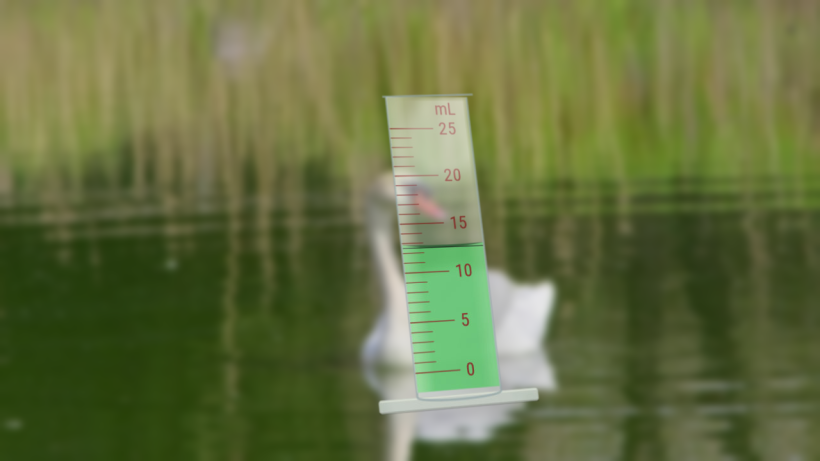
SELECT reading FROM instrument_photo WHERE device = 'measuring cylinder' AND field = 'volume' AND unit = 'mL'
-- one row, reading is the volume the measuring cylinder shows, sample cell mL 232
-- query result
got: mL 12.5
